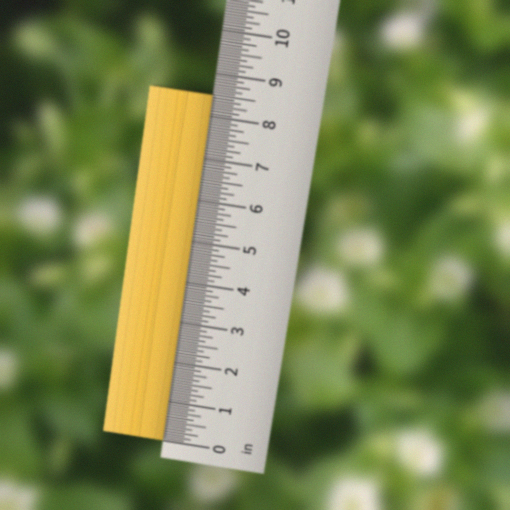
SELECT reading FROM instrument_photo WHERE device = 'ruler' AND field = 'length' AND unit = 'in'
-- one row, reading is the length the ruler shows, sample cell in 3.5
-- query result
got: in 8.5
